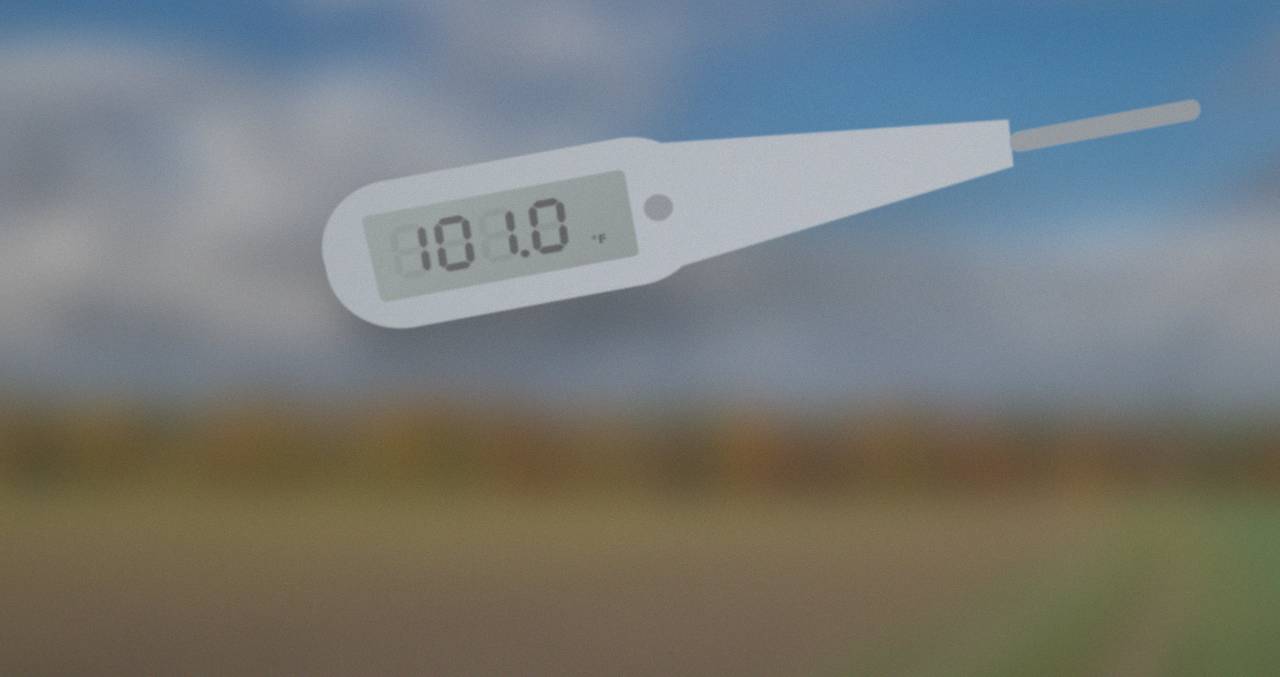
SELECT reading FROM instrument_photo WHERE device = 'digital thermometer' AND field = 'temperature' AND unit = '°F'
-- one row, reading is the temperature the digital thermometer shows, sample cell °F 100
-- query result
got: °F 101.0
